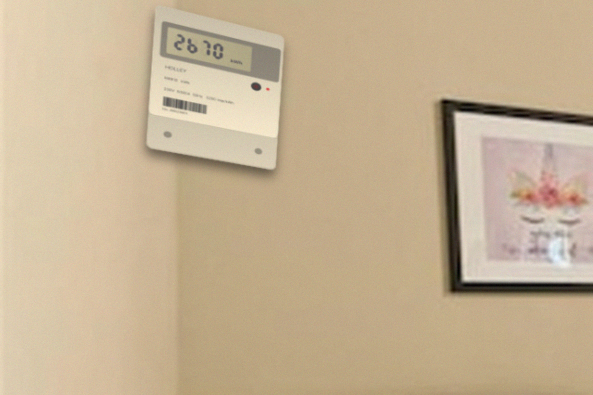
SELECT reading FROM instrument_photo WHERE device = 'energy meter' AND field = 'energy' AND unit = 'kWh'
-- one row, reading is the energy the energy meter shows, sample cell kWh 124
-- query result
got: kWh 2670
